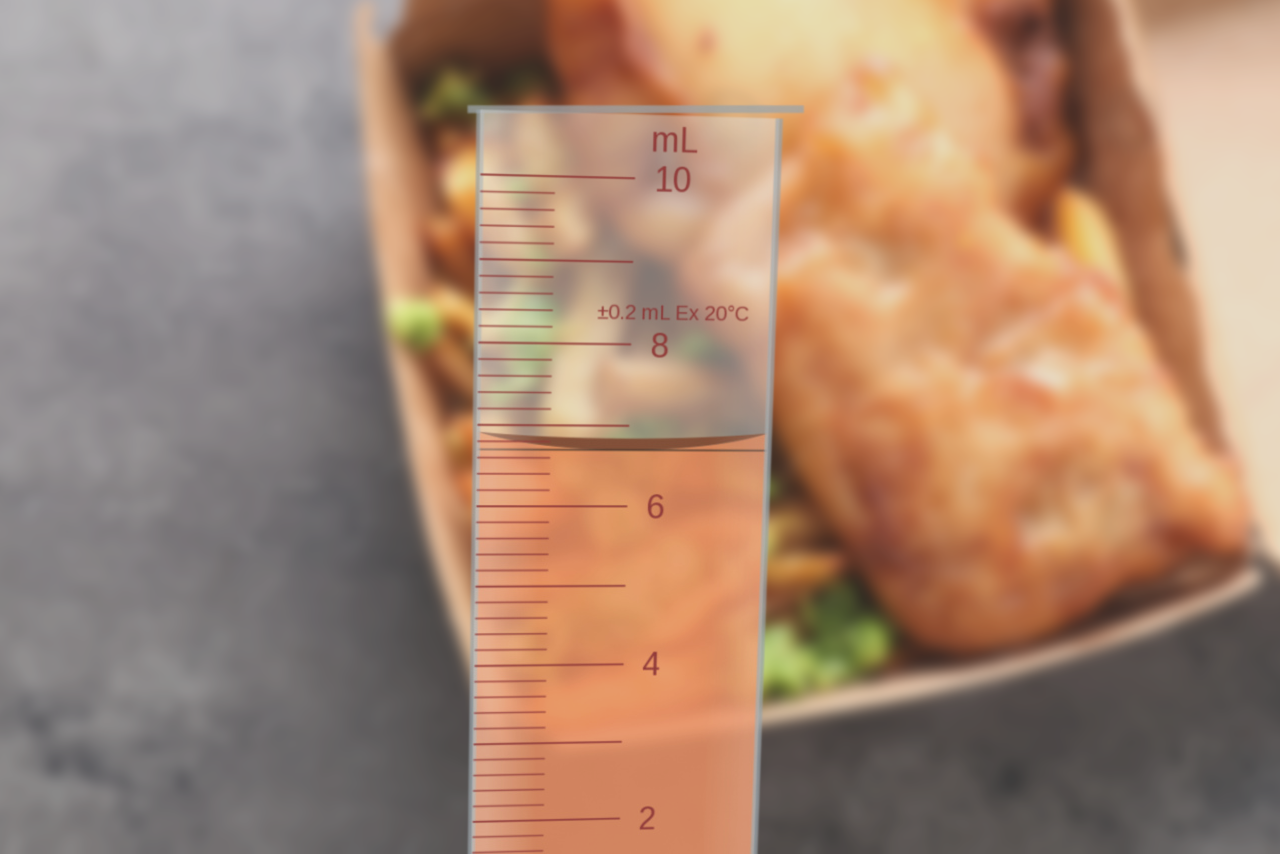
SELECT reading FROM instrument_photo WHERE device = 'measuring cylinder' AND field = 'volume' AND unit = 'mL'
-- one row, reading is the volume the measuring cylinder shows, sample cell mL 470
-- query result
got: mL 6.7
